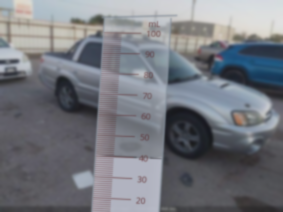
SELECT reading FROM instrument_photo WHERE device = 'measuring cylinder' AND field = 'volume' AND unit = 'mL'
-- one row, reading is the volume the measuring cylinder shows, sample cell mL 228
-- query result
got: mL 40
